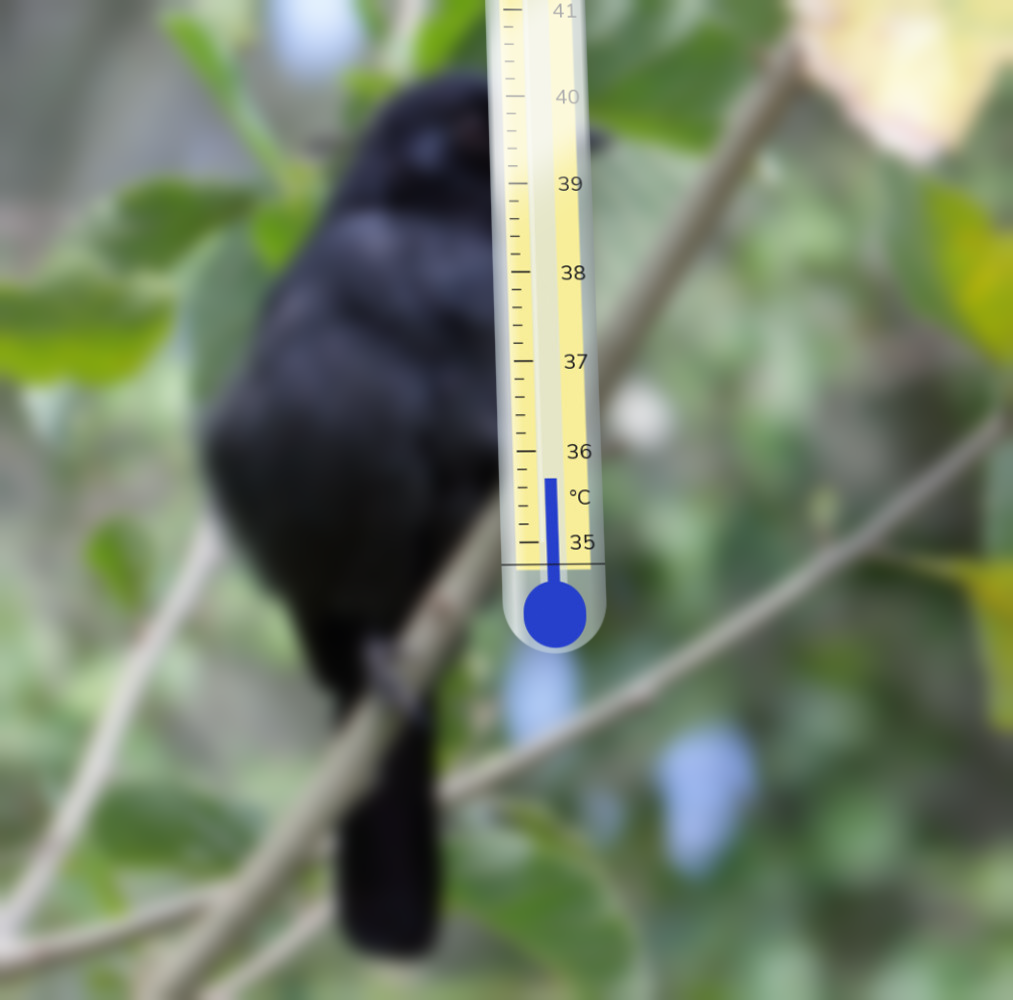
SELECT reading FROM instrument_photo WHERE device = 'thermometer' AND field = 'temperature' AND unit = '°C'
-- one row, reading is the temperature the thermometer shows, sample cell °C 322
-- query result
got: °C 35.7
